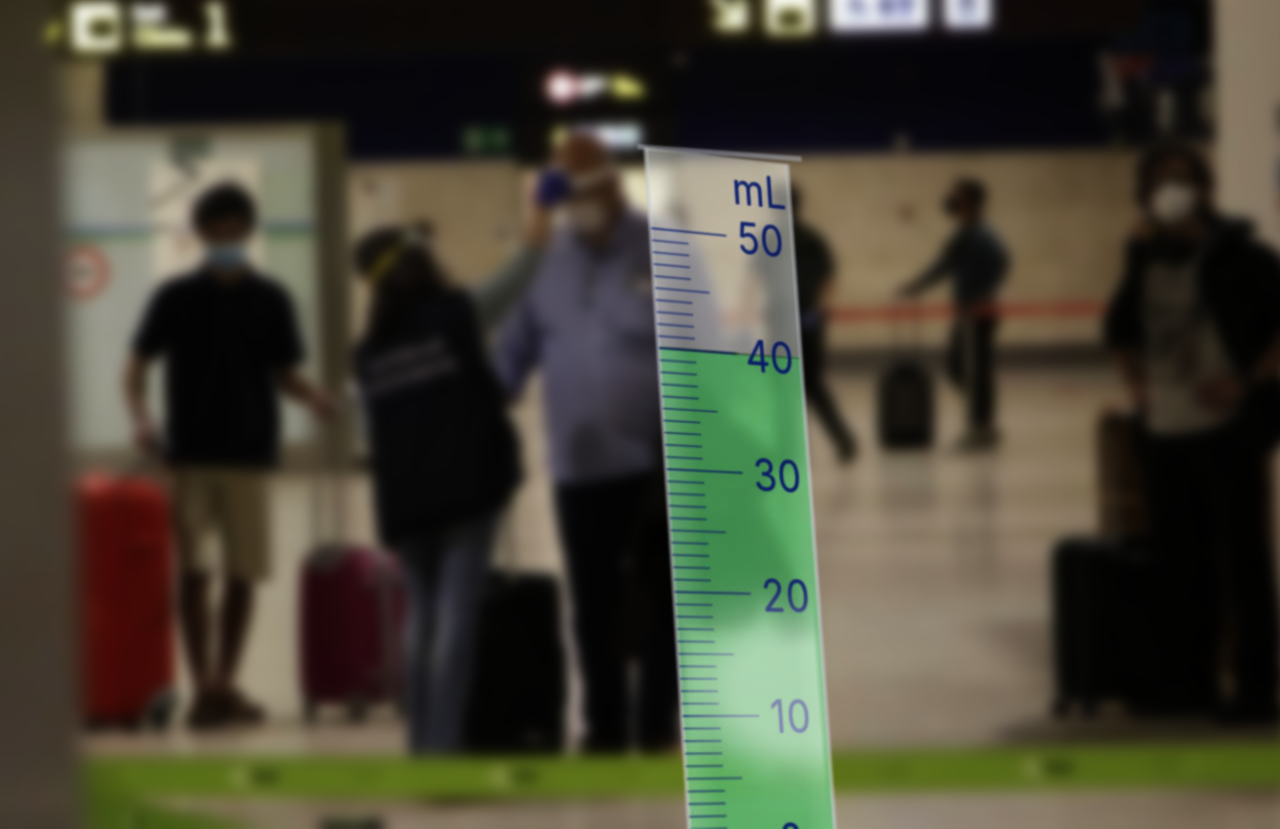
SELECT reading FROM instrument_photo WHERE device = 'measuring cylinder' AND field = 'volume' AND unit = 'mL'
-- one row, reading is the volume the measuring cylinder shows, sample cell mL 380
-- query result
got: mL 40
